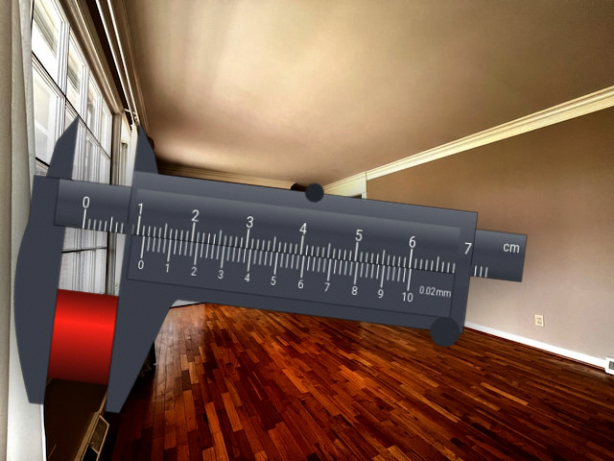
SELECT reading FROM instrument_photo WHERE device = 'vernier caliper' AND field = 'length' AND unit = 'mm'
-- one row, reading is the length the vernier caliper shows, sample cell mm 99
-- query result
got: mm 11.2
